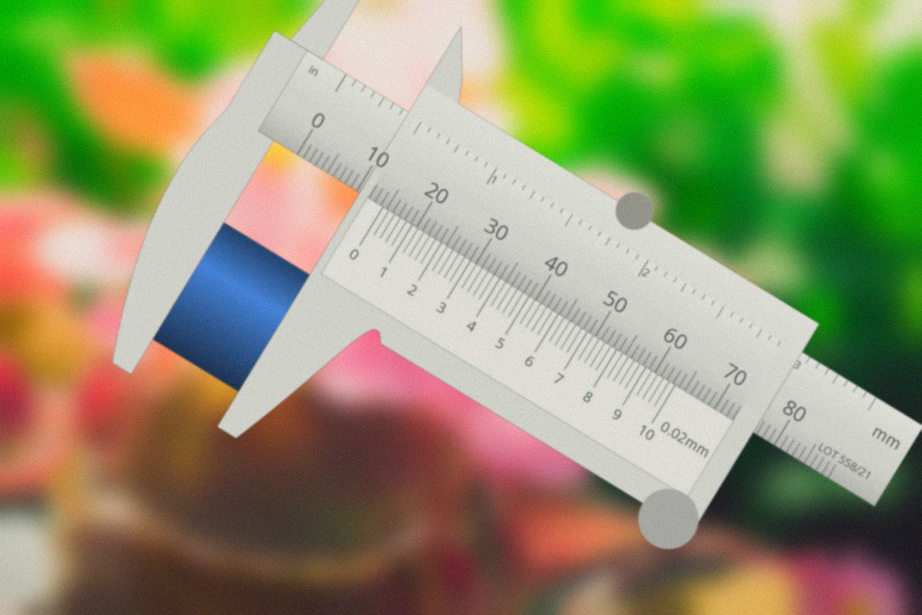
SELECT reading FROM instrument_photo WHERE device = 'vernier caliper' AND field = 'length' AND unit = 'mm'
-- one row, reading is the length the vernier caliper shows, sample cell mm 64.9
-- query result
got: mm 14.4
